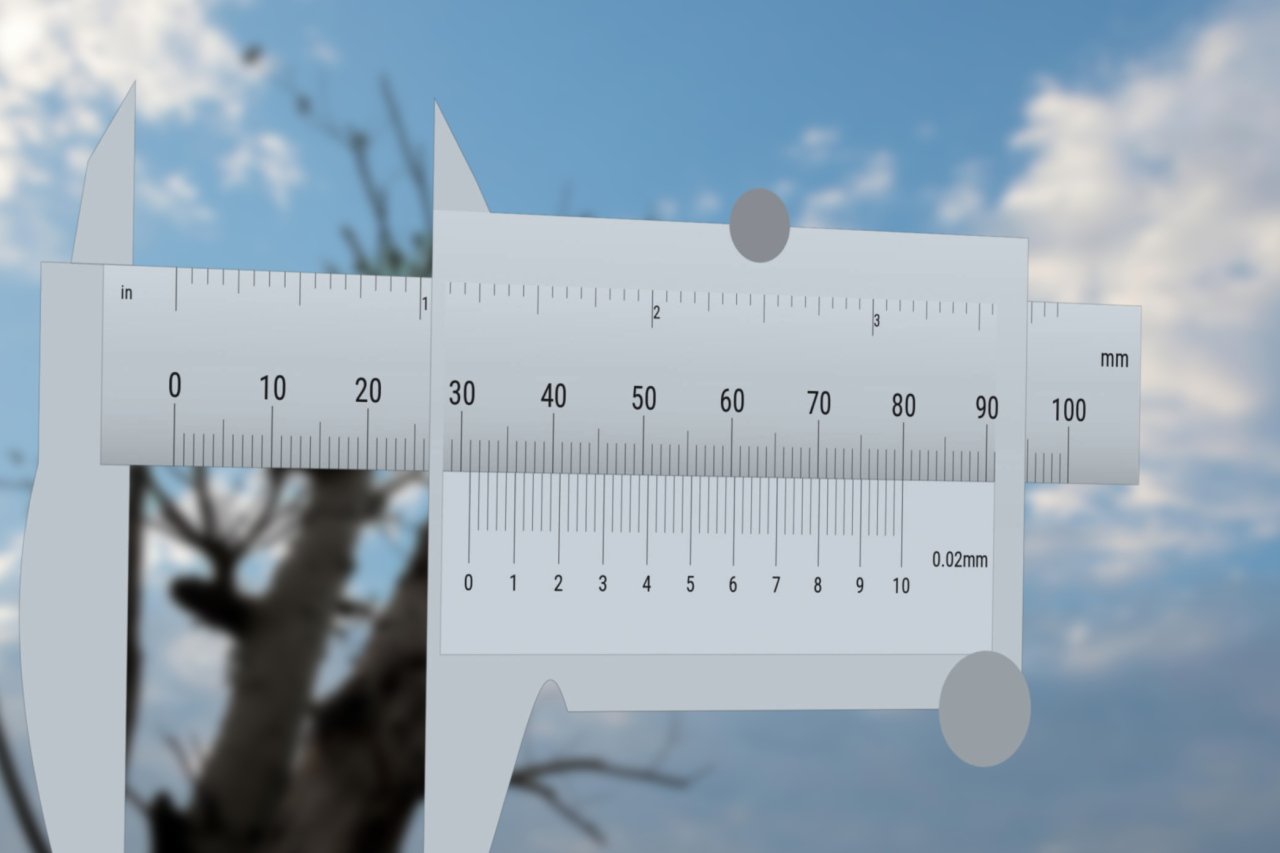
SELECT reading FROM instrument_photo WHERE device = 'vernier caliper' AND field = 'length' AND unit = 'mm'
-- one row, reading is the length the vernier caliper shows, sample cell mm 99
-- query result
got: mm 31.0
